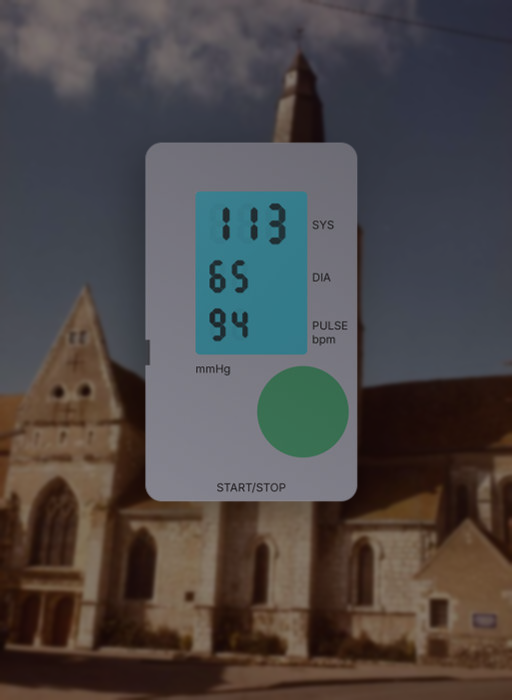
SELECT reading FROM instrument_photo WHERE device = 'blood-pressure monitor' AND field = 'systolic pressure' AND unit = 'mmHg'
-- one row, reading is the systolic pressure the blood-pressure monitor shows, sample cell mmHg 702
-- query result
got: mmHg 113
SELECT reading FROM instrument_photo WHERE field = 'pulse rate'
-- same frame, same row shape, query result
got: bpm 94
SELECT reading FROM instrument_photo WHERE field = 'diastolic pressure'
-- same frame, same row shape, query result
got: mmHg 65
